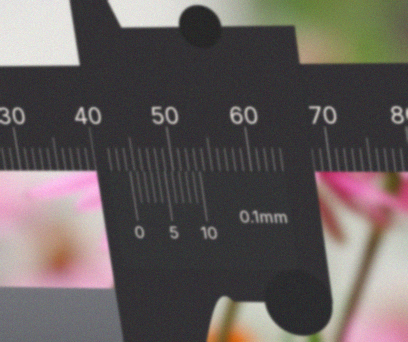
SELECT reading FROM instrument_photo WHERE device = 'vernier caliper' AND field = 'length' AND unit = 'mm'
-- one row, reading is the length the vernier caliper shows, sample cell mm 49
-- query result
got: mm 44.4
